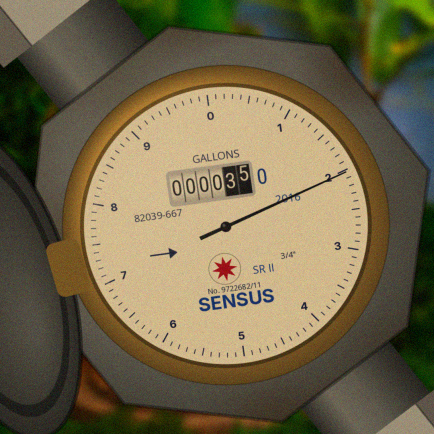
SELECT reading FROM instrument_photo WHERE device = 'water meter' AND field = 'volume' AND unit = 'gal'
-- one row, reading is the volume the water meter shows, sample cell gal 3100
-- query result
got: gal 352.0
